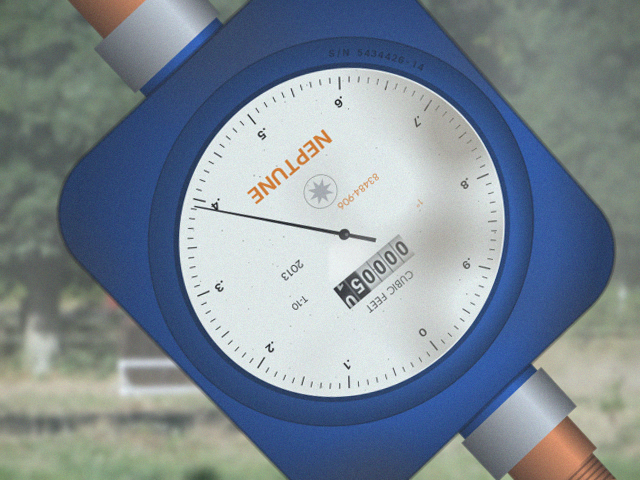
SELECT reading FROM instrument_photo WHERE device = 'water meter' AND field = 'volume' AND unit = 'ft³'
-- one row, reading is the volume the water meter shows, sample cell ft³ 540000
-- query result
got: ft³ 50.39
